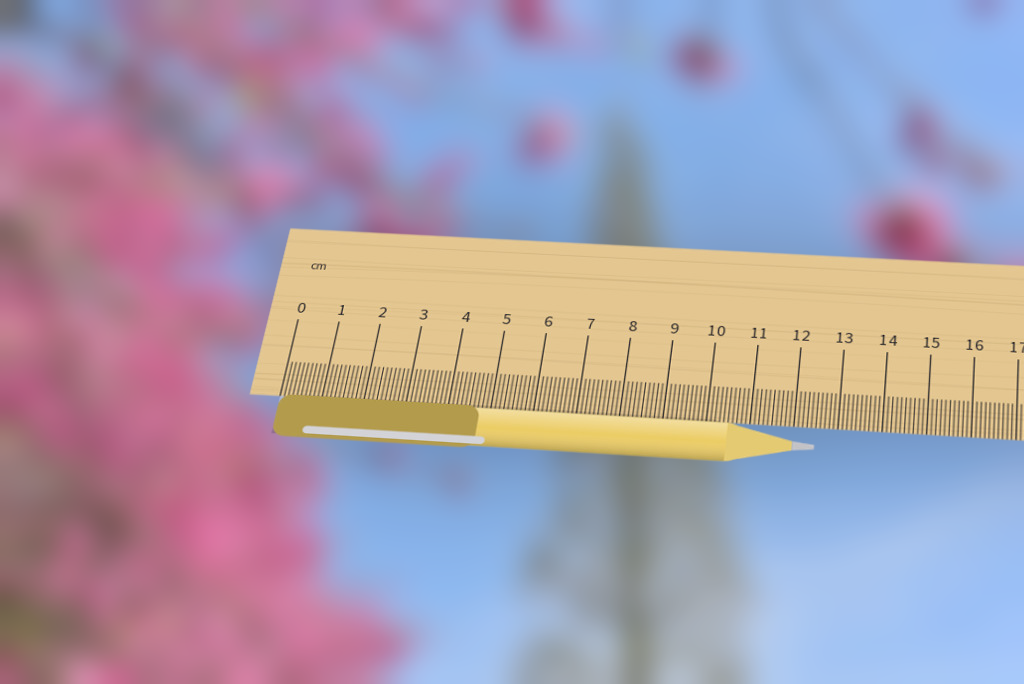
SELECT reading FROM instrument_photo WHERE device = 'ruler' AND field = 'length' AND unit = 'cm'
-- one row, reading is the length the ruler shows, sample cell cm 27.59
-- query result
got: cm 12.5
